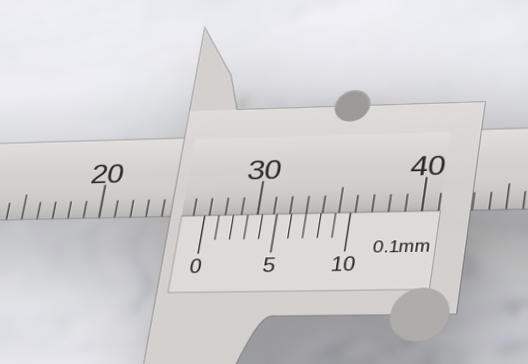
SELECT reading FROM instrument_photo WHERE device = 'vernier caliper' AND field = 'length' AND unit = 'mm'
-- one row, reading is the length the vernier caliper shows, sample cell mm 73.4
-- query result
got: mm 26.7
